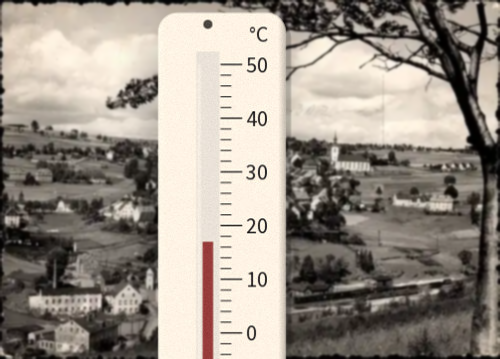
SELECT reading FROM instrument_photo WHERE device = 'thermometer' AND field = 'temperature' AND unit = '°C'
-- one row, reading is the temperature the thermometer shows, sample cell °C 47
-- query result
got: °C 17
